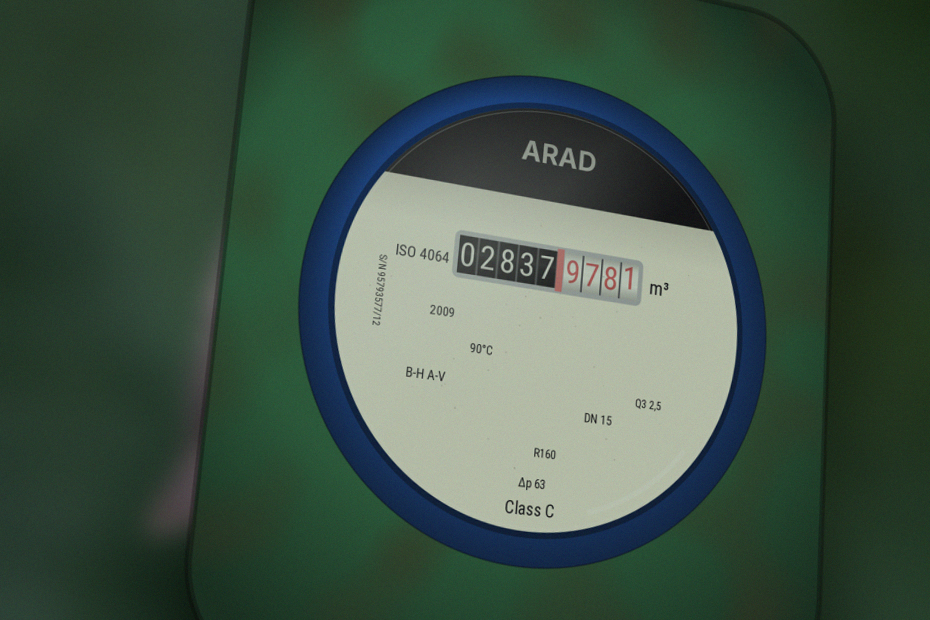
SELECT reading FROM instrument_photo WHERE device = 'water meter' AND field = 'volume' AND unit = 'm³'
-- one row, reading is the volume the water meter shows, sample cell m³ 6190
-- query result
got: m³ 2837.9781
